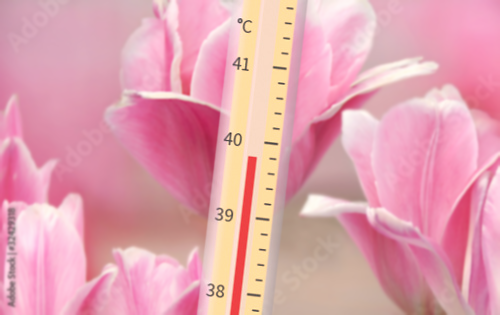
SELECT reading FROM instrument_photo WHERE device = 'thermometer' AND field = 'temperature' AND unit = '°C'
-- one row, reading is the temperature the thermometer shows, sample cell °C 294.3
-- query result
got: °C 39.8
